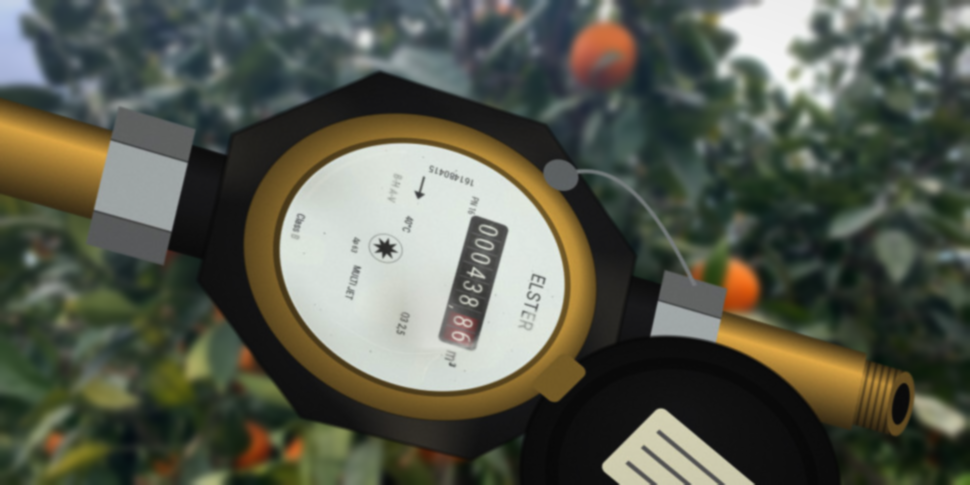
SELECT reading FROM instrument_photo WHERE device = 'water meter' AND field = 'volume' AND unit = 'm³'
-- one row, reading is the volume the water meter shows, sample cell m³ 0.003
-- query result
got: m³ 438.86
